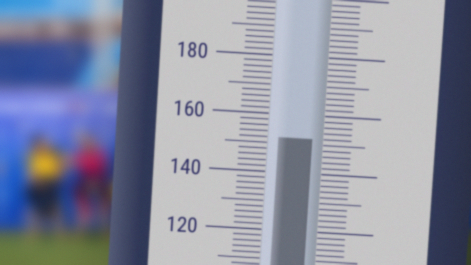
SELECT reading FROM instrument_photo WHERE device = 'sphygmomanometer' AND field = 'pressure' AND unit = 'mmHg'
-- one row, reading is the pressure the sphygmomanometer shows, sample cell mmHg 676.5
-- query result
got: mmHg 152
